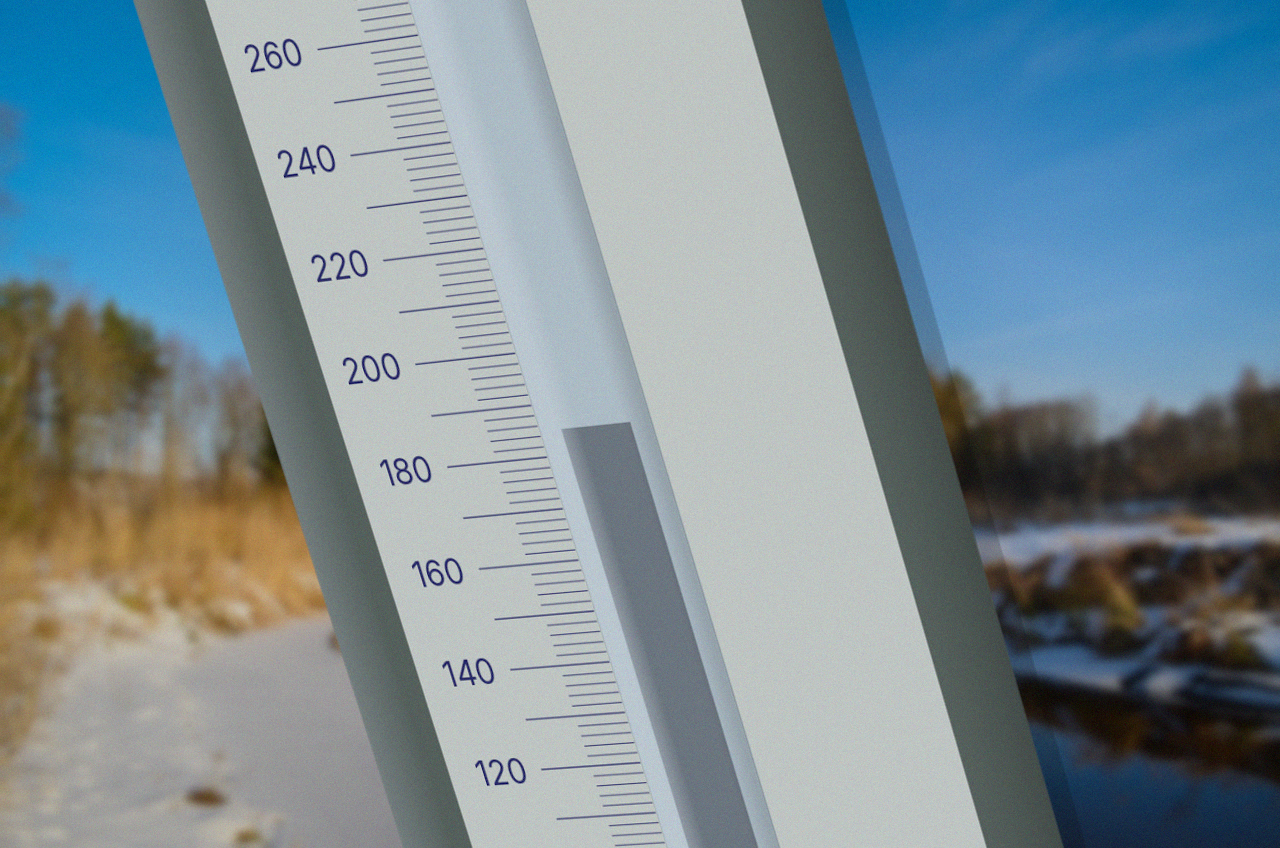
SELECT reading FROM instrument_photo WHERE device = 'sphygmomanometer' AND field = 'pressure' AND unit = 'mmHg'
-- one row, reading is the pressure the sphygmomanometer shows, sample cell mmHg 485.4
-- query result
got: mmHg 185
